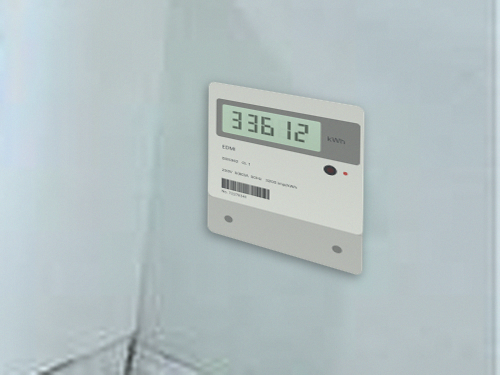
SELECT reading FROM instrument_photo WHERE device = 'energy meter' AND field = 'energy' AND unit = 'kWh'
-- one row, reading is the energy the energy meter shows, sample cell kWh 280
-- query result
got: kWh 33612
